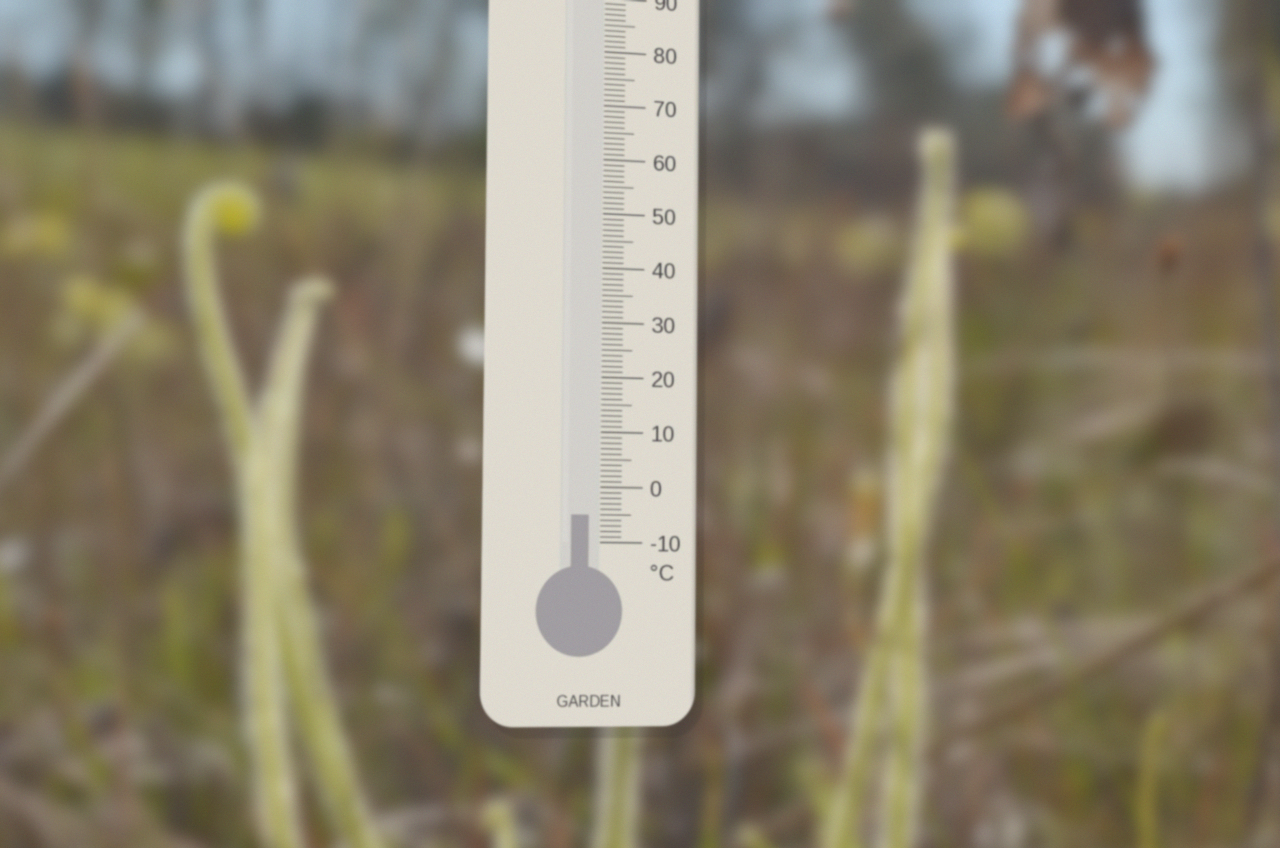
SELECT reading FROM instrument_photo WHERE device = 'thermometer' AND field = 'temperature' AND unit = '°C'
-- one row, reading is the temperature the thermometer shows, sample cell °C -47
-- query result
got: °C -5
